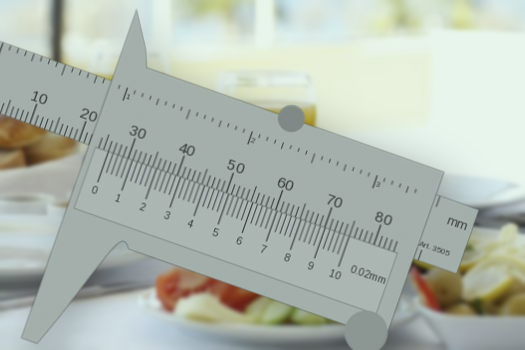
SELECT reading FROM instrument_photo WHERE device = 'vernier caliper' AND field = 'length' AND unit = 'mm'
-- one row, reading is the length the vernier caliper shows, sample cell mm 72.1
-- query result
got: mm 26.0
